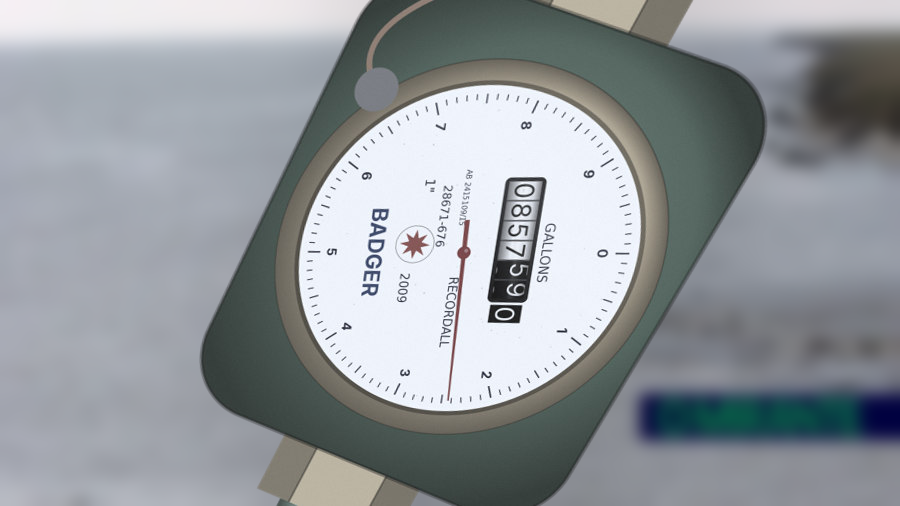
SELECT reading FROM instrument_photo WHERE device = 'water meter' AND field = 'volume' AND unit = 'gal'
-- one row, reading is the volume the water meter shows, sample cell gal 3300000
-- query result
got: gal 857592.4
